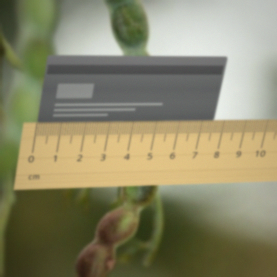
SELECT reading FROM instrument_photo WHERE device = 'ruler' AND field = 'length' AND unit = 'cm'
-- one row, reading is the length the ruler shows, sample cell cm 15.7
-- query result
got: cm 7.5
